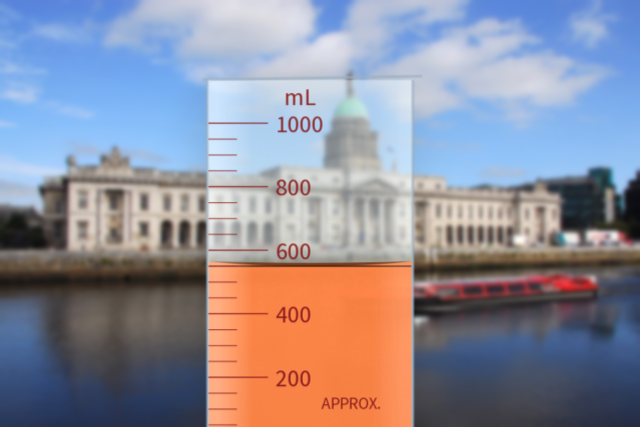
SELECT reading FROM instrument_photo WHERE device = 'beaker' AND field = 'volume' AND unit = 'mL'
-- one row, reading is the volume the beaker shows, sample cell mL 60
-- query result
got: mL 550
